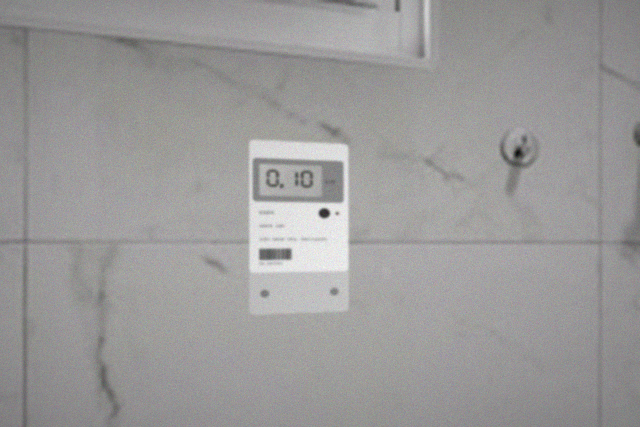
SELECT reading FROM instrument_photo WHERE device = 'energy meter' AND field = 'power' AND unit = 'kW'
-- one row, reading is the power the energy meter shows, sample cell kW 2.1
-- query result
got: kW 0.10
